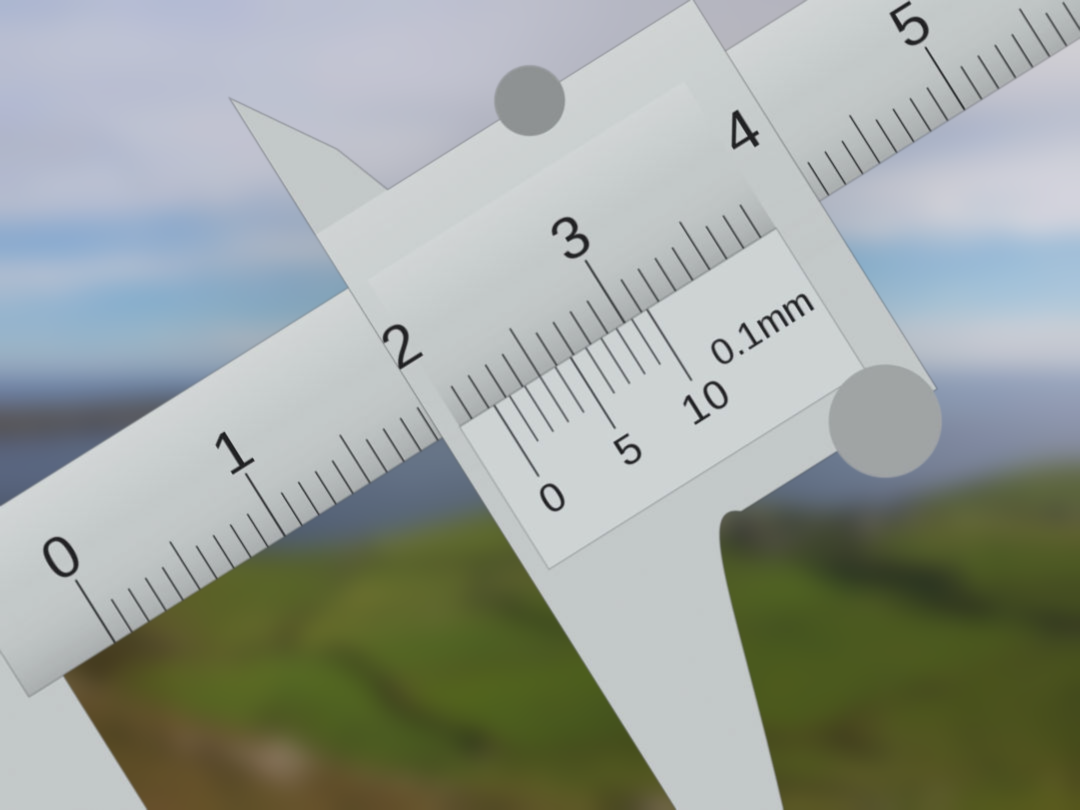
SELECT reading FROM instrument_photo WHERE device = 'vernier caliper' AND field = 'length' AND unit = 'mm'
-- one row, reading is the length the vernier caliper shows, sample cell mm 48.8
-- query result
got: mm 22.3
